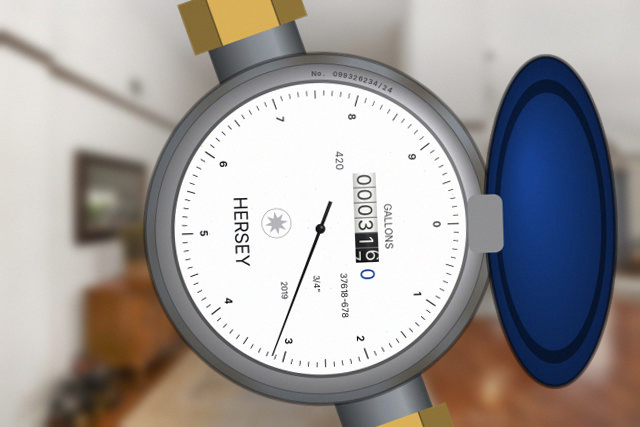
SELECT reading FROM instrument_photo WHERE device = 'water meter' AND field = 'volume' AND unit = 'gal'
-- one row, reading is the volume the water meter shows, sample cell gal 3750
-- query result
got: gal 3163.1
